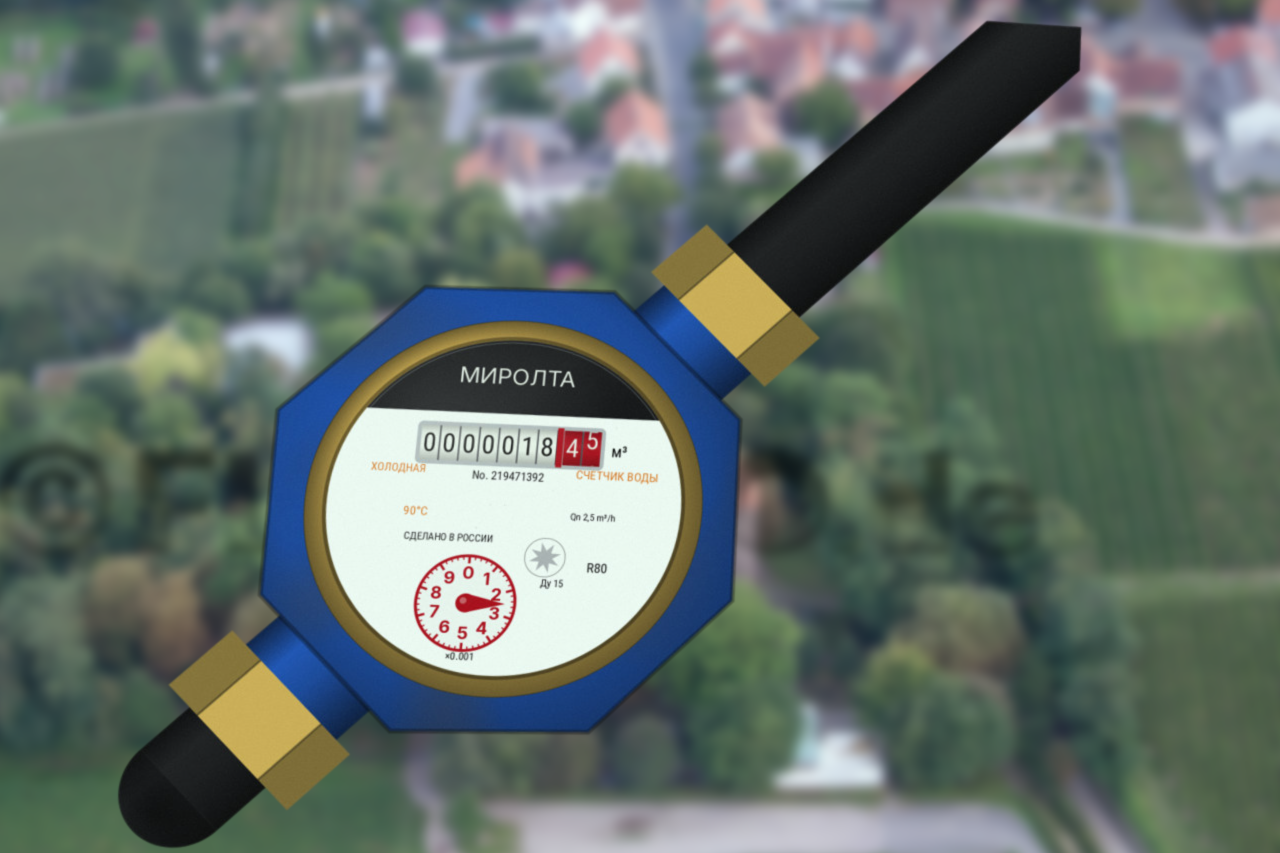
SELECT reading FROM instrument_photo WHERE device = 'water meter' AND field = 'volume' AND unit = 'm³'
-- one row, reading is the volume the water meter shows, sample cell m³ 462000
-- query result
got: m³ 18.452
